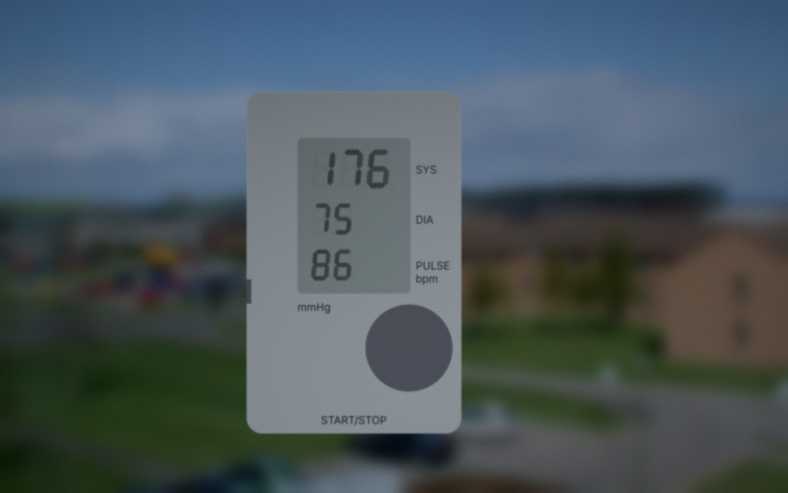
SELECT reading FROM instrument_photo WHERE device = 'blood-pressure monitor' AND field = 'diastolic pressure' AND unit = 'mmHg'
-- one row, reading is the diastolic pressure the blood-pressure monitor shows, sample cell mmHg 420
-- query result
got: mmHg 75
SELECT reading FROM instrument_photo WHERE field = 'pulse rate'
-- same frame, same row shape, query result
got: bpm 86
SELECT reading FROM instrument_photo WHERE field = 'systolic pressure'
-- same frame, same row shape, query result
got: mmHg 176
